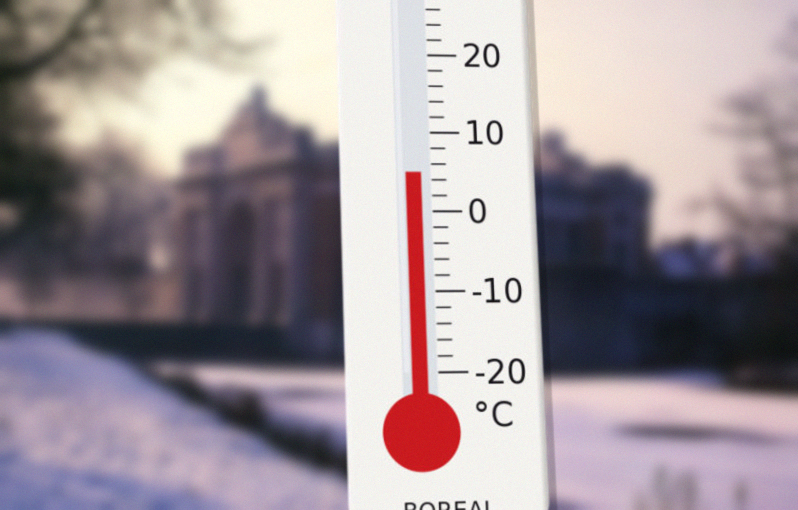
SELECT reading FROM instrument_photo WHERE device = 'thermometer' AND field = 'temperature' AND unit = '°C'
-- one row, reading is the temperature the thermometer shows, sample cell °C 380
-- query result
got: °C 5
